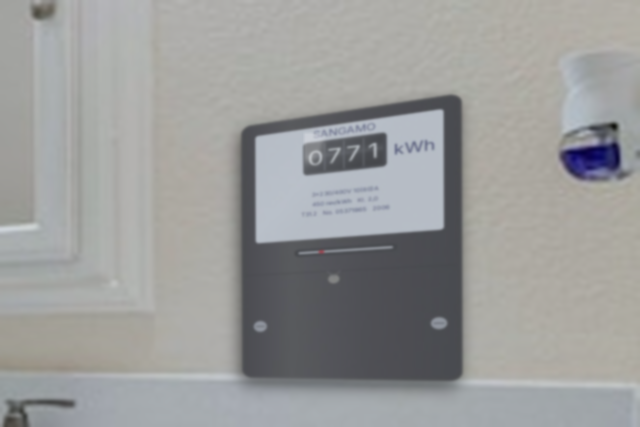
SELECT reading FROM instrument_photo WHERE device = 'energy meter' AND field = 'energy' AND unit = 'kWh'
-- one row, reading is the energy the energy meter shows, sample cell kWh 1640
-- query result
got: kWh 771
